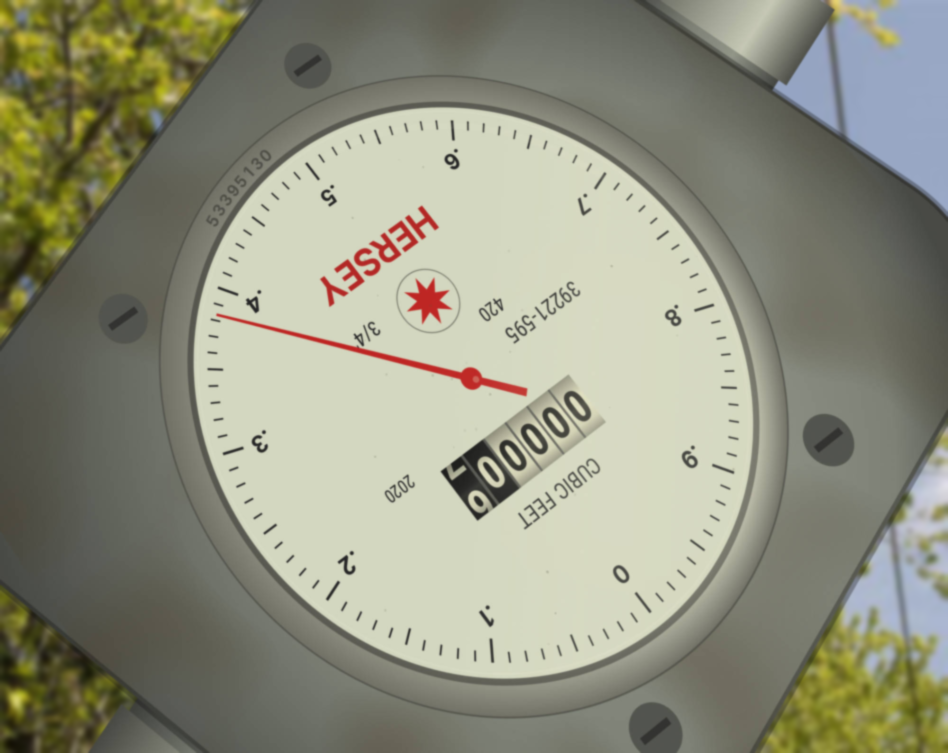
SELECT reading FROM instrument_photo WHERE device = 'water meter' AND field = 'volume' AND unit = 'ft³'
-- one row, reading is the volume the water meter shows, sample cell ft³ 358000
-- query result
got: ft³ 6.38
